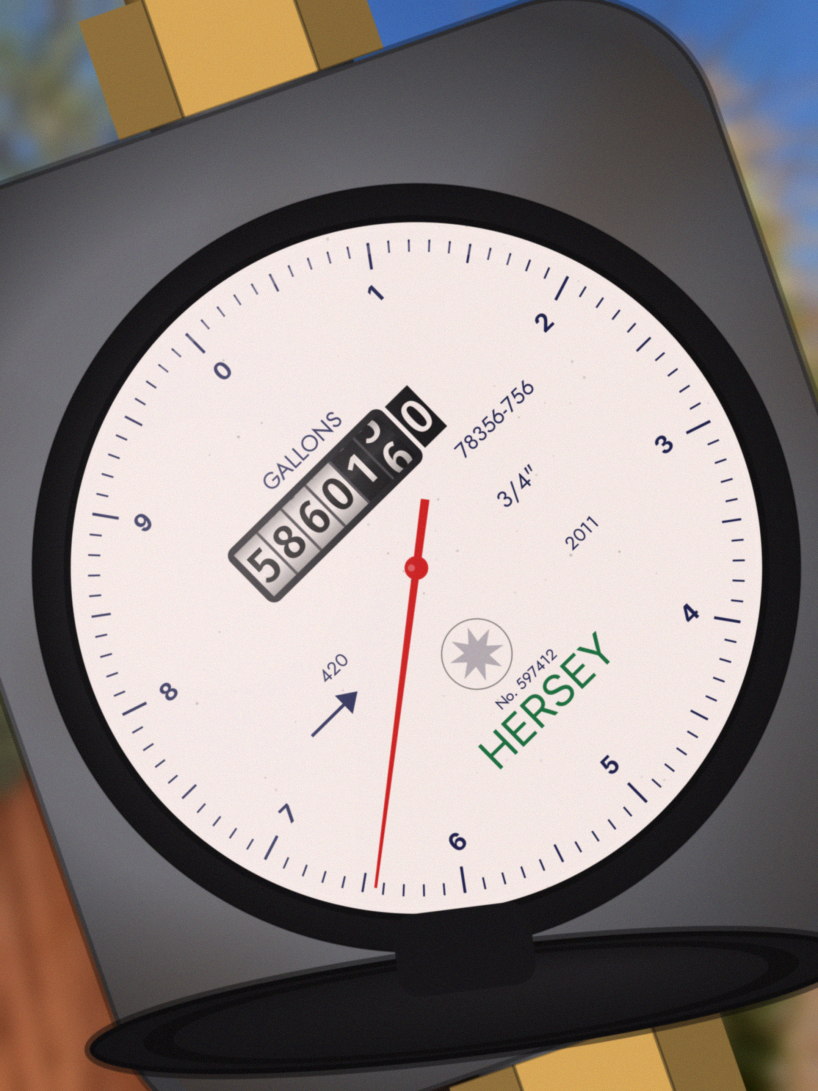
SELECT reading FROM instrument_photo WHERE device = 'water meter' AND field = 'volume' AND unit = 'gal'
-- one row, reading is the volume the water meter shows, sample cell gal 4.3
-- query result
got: gal 5860156.4
